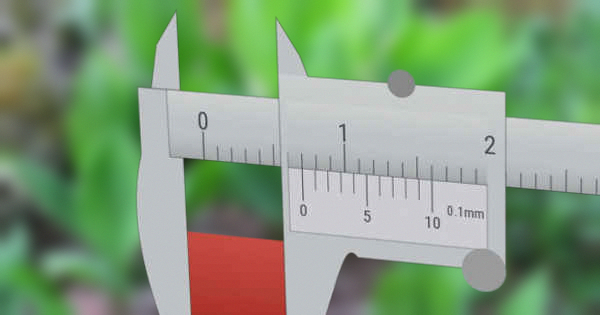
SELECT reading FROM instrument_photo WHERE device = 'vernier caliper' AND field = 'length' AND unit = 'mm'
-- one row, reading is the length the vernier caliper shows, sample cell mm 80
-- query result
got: mm 7.0
